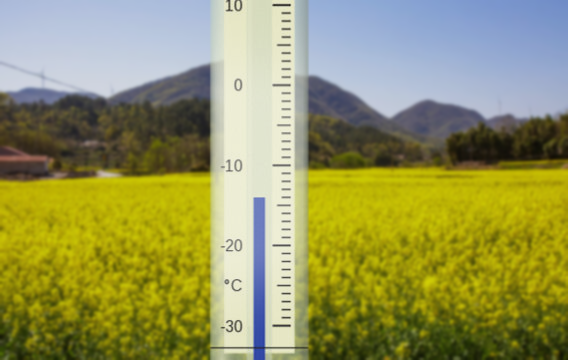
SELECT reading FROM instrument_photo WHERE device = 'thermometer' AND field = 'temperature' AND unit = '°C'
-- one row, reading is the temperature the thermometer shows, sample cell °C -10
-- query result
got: °C -14
